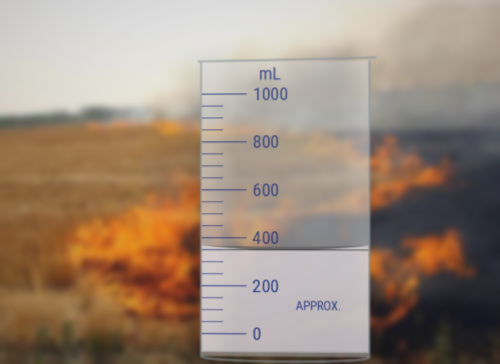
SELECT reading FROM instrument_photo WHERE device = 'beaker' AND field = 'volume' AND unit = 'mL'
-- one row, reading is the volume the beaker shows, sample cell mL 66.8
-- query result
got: mL 350
